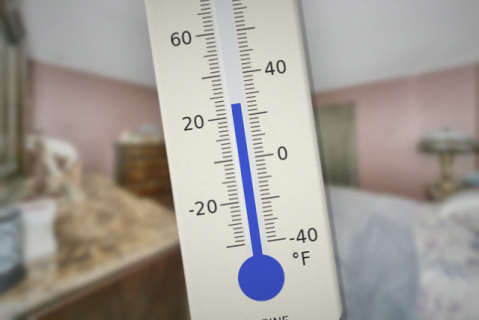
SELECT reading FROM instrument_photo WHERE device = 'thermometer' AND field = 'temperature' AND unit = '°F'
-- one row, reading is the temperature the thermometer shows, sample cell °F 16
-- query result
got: °F 26
